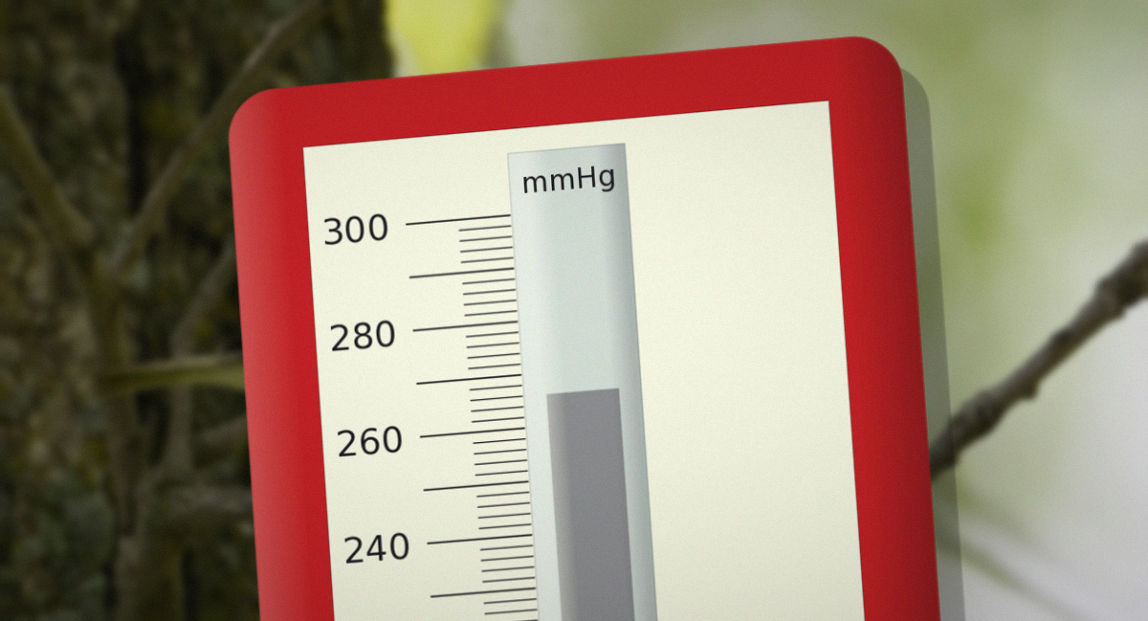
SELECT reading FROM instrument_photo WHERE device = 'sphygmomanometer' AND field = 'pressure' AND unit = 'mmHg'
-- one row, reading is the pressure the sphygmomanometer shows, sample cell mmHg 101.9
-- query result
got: mmHg 266
